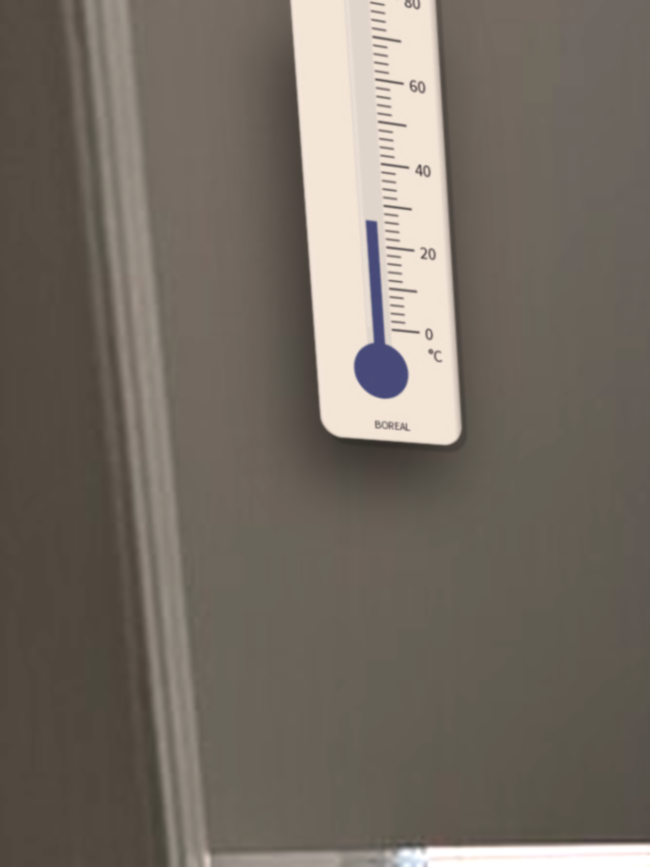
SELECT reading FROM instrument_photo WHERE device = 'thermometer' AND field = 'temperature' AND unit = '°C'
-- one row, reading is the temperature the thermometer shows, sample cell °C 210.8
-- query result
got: °C 26
